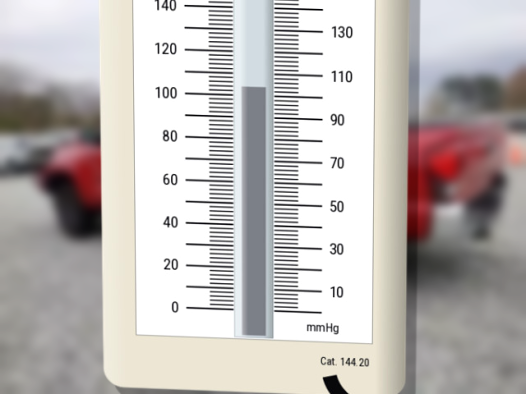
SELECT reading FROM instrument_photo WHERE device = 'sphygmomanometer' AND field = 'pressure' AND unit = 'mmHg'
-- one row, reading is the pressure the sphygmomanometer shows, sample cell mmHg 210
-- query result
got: mmHg 104
